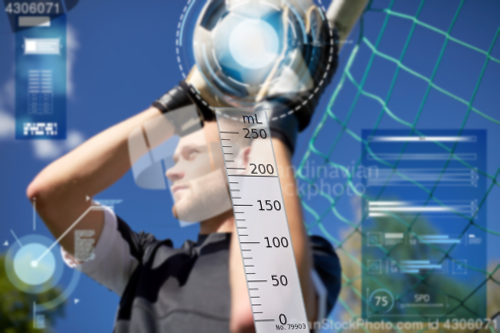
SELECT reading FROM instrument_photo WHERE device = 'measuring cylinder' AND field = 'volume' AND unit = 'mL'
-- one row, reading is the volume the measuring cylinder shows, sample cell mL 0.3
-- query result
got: mL 190
